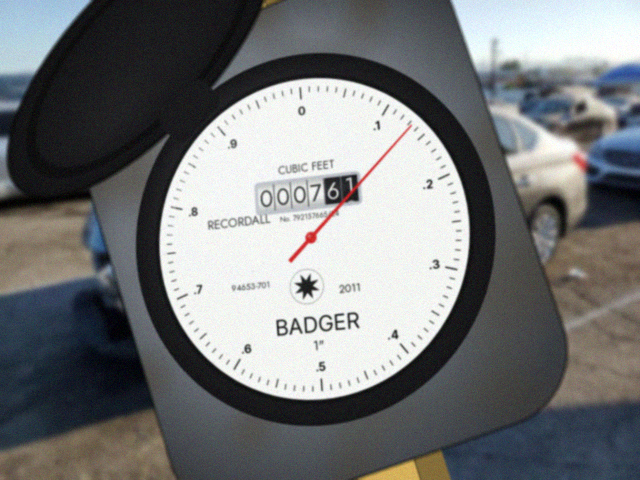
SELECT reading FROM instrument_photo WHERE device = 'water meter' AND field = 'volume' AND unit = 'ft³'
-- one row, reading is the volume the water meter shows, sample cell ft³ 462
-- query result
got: ft³ 761.13
